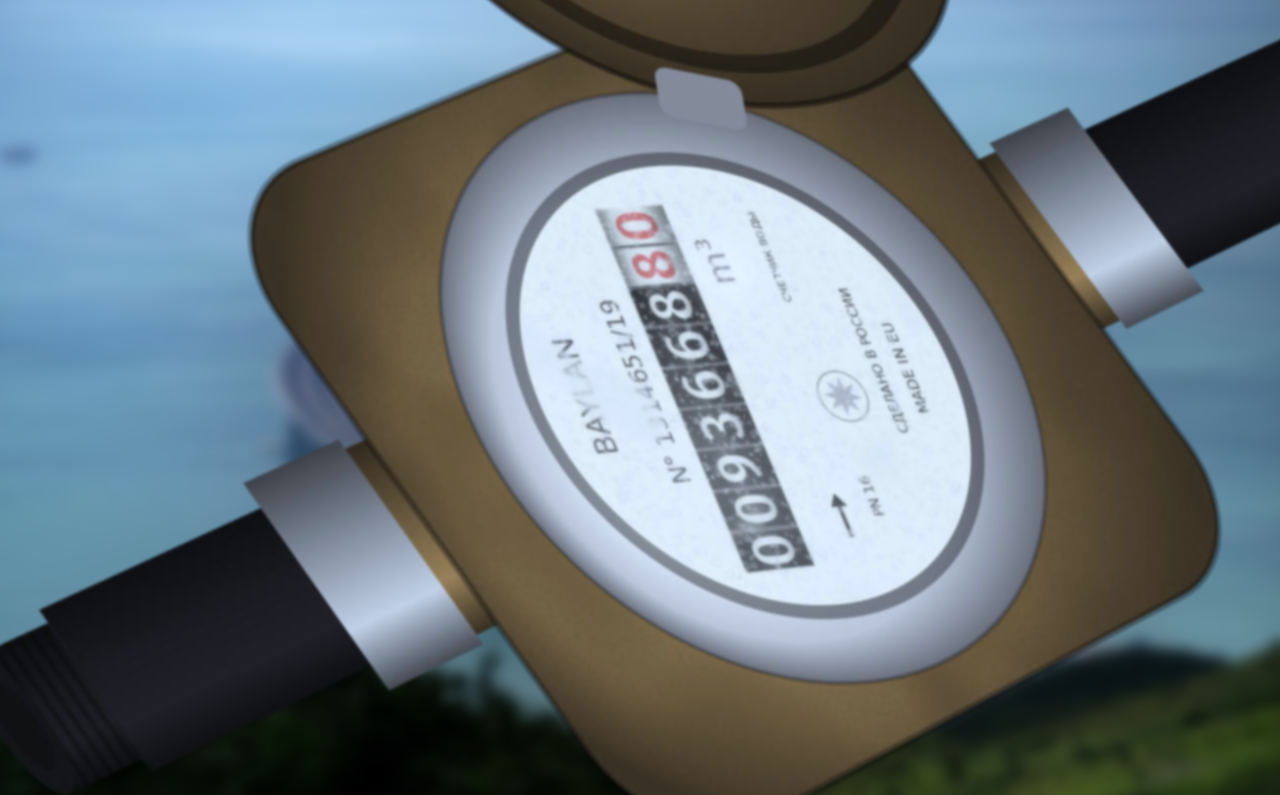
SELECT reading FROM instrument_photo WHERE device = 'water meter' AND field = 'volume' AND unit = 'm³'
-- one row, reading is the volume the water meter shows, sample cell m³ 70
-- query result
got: m³ 93668.80
